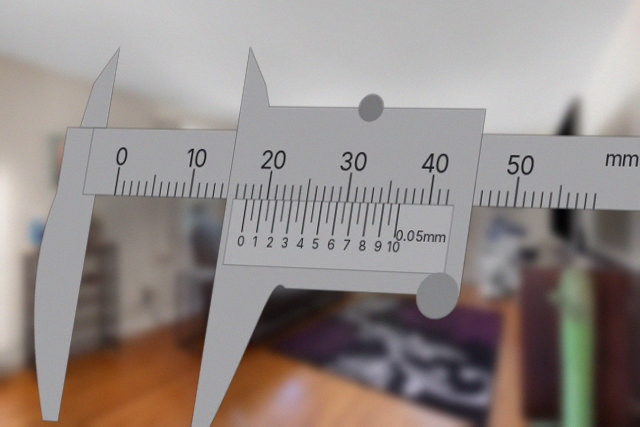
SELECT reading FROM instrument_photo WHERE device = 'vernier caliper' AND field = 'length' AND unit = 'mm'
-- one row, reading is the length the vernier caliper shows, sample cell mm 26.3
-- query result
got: mm 17.4
